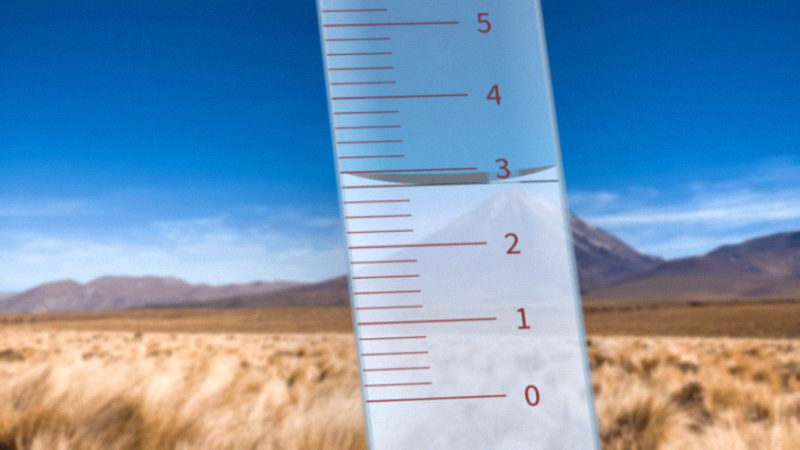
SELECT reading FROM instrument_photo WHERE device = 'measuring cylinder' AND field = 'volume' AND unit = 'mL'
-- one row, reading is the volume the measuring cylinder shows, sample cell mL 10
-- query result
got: mL 2.8
